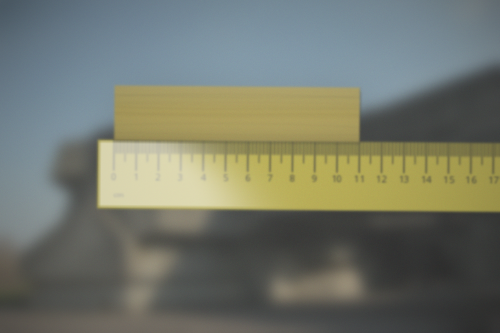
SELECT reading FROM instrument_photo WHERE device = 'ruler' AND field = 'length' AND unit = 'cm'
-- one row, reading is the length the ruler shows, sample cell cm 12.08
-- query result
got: cm 11
